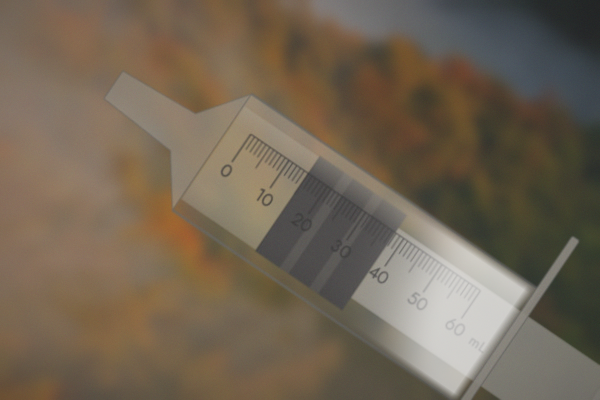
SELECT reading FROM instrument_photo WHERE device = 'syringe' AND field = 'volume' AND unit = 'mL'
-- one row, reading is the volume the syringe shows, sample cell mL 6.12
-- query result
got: mL 15
